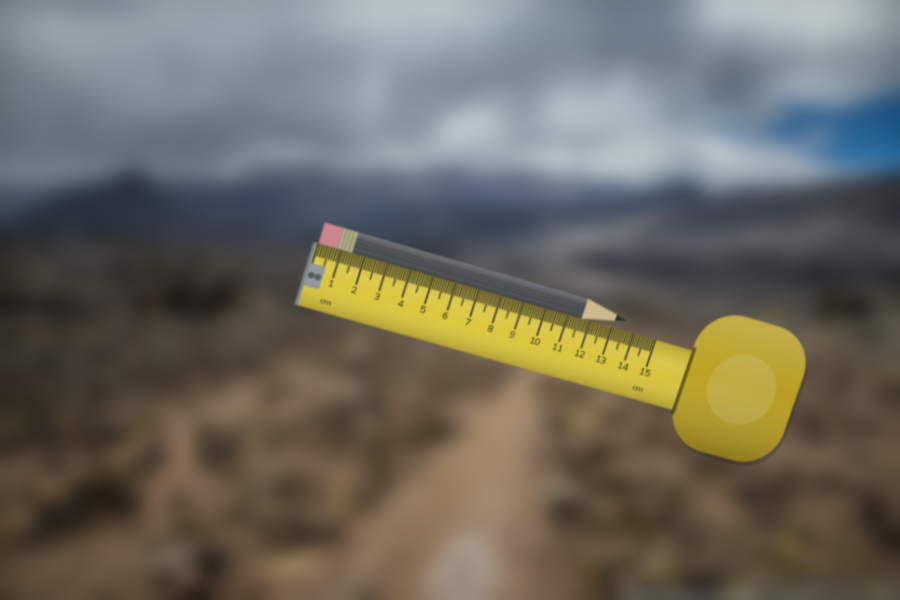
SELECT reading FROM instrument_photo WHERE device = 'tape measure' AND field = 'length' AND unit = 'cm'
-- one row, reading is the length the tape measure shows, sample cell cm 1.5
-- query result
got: cm 13.5
